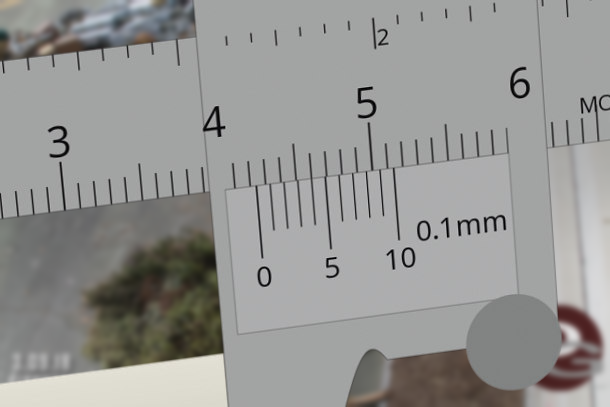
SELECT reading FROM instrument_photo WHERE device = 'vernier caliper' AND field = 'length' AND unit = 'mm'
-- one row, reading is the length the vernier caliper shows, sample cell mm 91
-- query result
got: mm 42.4
